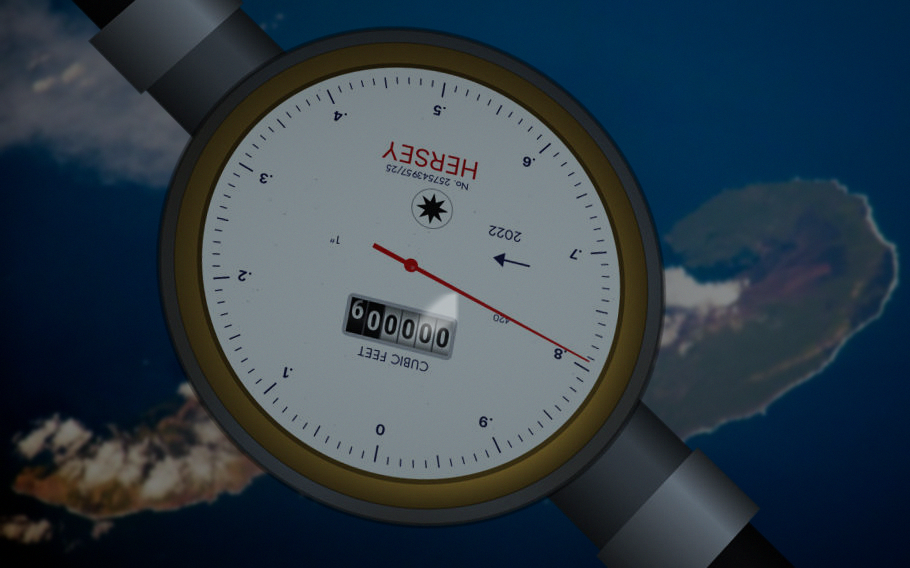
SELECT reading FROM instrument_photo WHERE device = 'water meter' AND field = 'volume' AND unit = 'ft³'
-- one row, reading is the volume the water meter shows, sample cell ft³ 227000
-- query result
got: ft³ 8.79
